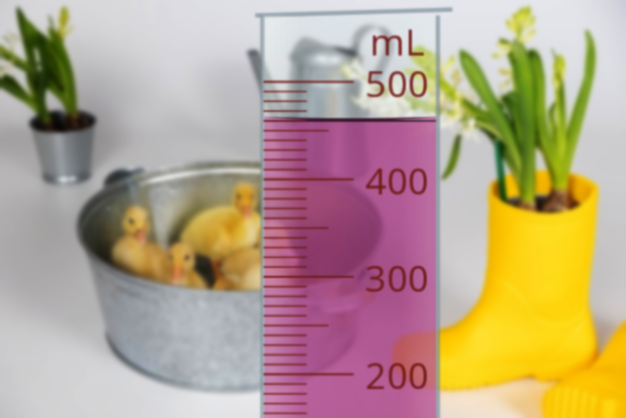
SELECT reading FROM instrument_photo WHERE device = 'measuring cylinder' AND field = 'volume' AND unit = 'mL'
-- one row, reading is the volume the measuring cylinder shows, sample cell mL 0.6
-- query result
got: mL 460
